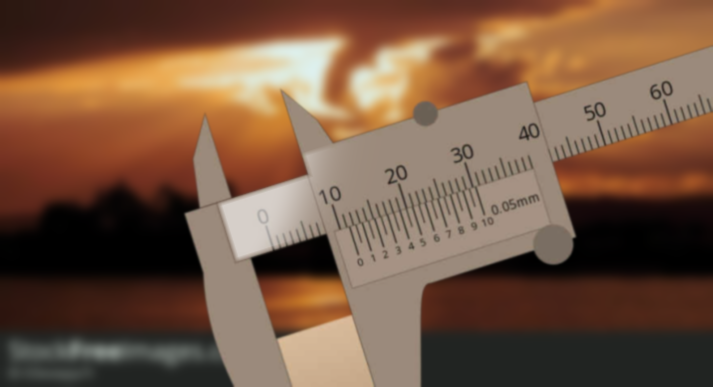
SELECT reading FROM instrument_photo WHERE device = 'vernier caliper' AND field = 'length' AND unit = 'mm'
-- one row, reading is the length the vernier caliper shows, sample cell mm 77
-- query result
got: mm 11.4
